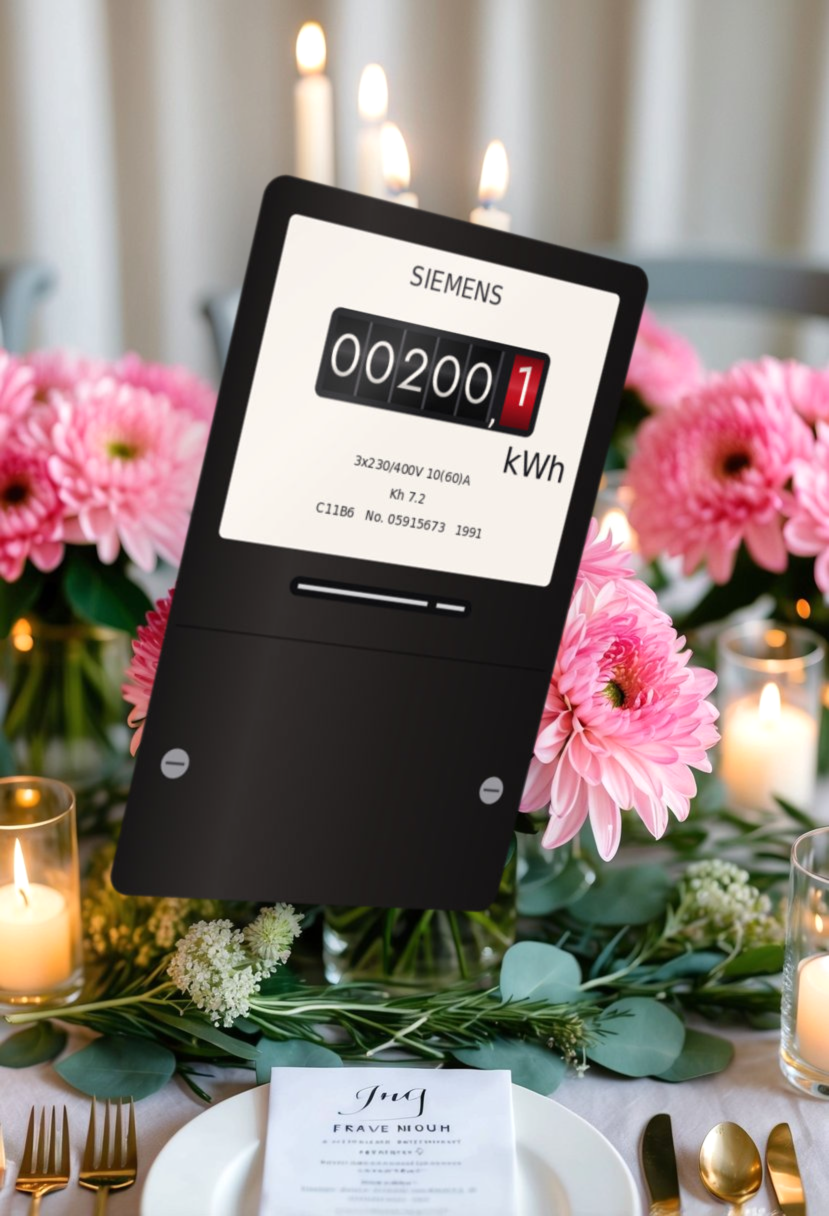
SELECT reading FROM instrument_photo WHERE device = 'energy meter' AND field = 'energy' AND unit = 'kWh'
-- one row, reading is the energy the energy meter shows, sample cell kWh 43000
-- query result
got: kWh 200.1
